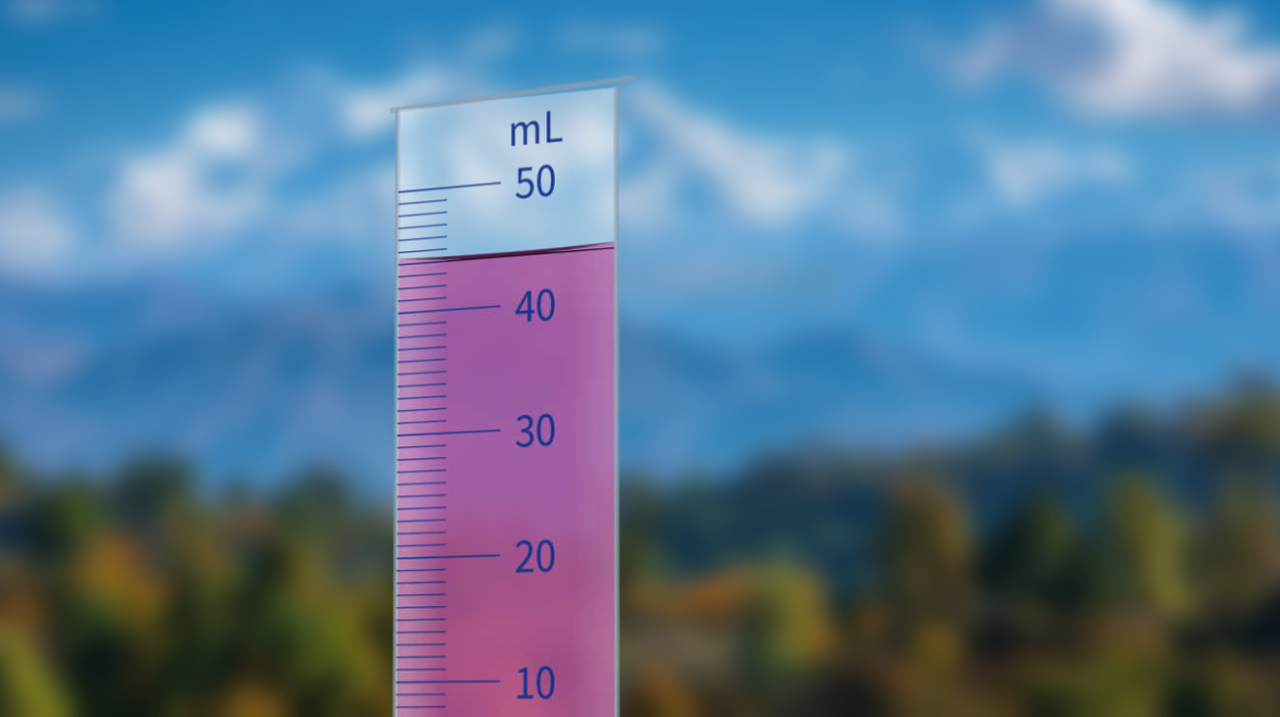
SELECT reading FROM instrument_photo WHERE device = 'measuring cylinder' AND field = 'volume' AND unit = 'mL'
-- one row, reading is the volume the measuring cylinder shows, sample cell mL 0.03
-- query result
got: mL 44
